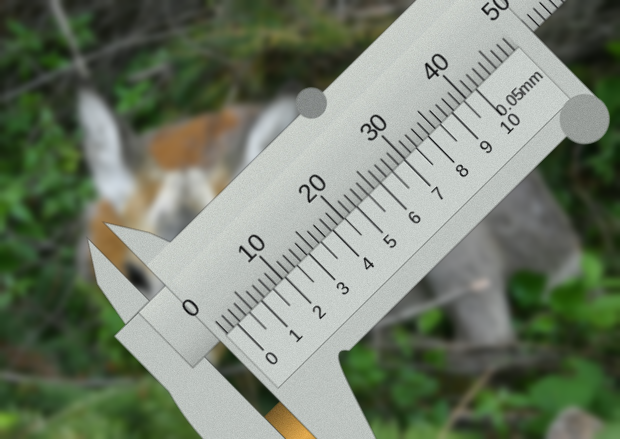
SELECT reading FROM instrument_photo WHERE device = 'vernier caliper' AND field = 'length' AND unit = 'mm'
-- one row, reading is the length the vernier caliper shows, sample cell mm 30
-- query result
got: mm 2.6
